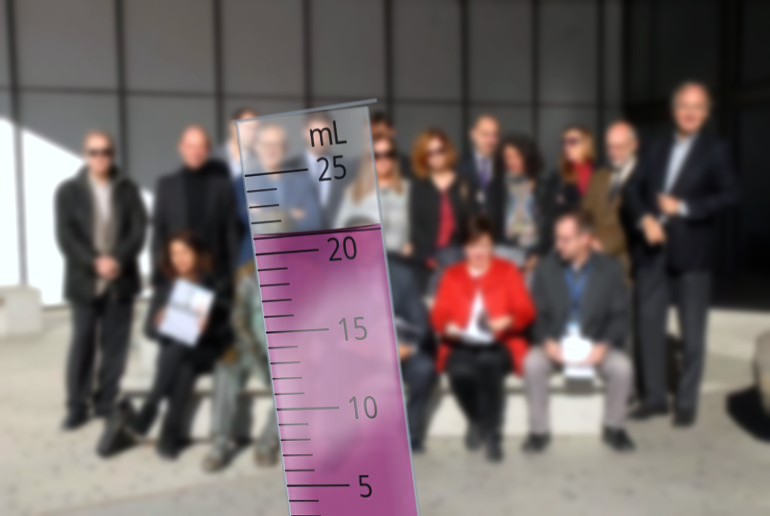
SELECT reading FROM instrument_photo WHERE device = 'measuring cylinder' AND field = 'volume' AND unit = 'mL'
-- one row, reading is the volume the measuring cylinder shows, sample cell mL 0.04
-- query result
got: mL 21
